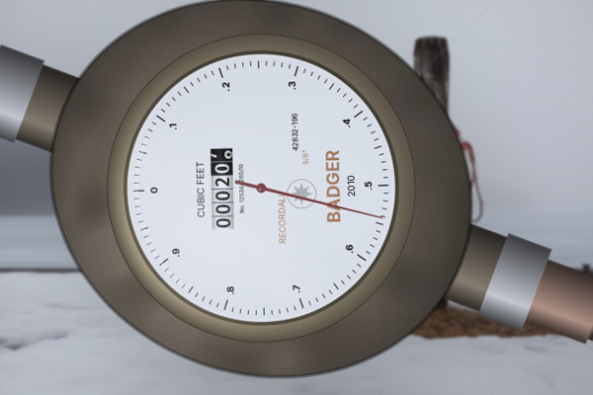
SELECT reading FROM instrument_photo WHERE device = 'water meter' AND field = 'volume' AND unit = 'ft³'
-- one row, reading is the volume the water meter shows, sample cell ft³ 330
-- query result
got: ft³ 207.54
